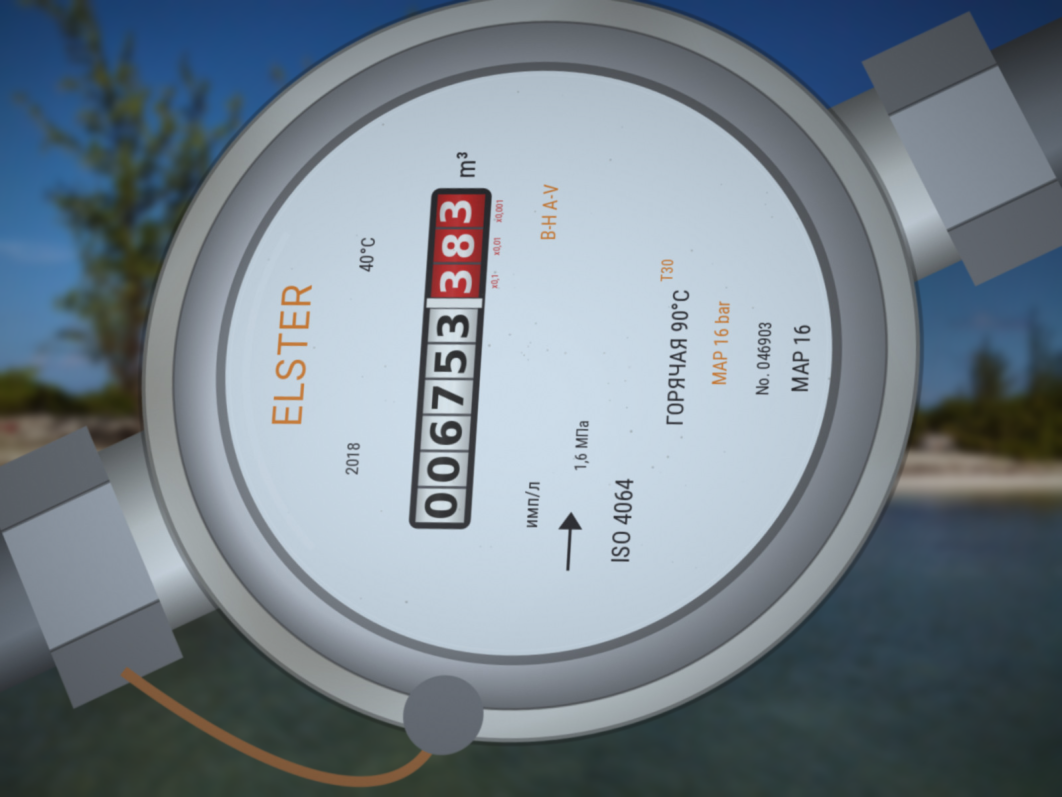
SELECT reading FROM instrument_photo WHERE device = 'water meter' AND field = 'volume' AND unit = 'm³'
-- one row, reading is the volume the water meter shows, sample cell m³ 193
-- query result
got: m³ 6753.383
